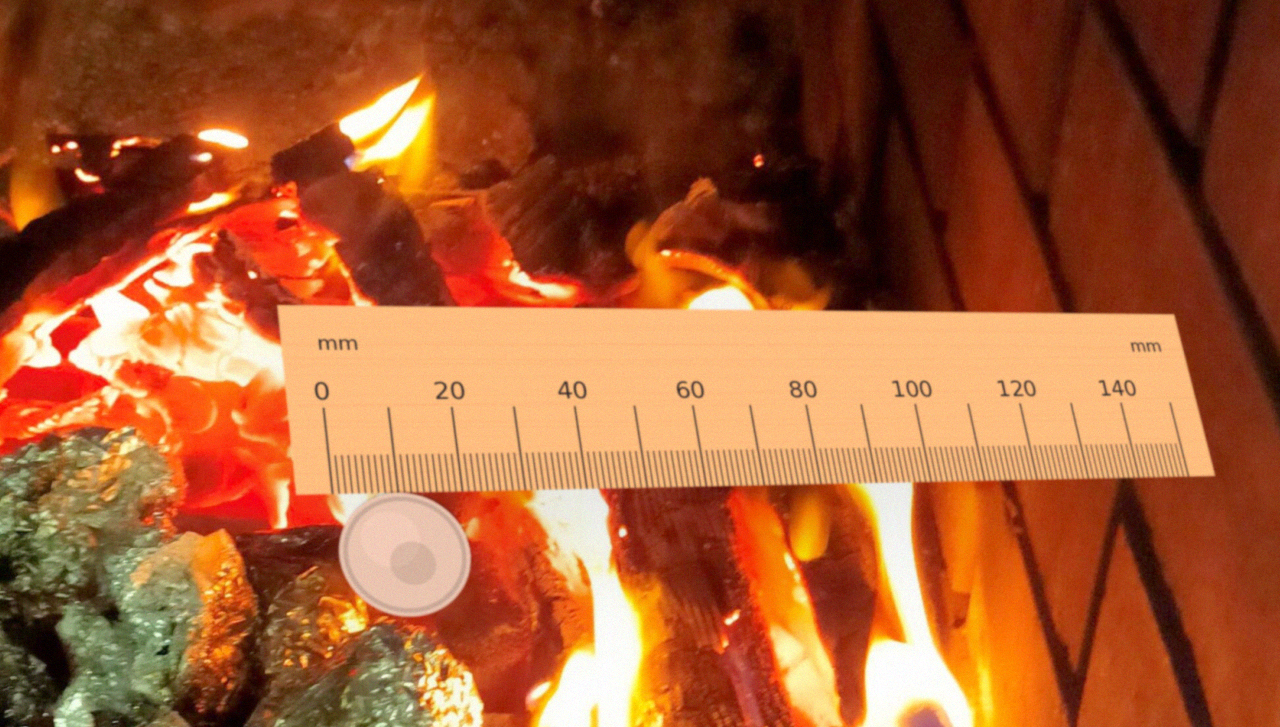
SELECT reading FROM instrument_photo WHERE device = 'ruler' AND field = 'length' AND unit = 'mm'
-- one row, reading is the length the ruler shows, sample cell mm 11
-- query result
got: mm 20
